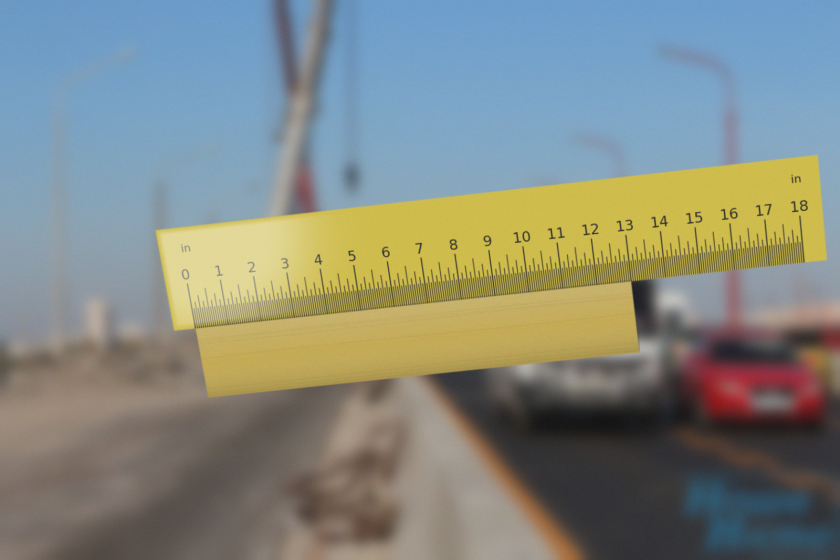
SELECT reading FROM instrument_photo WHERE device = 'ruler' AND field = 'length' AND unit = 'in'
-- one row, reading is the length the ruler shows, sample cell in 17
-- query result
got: in 13
